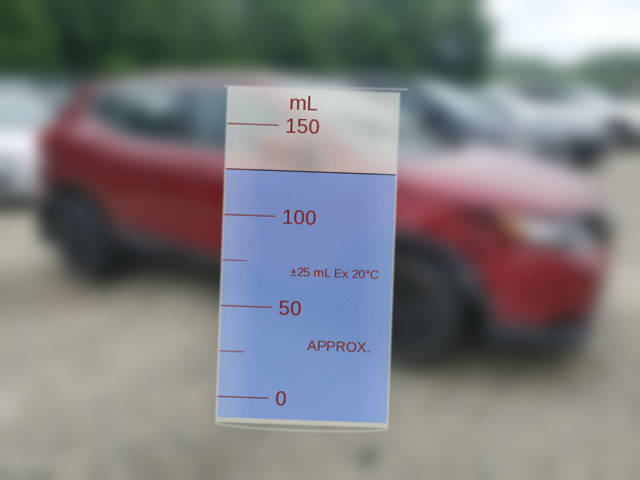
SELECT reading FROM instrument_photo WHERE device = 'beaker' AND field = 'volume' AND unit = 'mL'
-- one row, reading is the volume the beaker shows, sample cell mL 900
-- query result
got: mL 125
